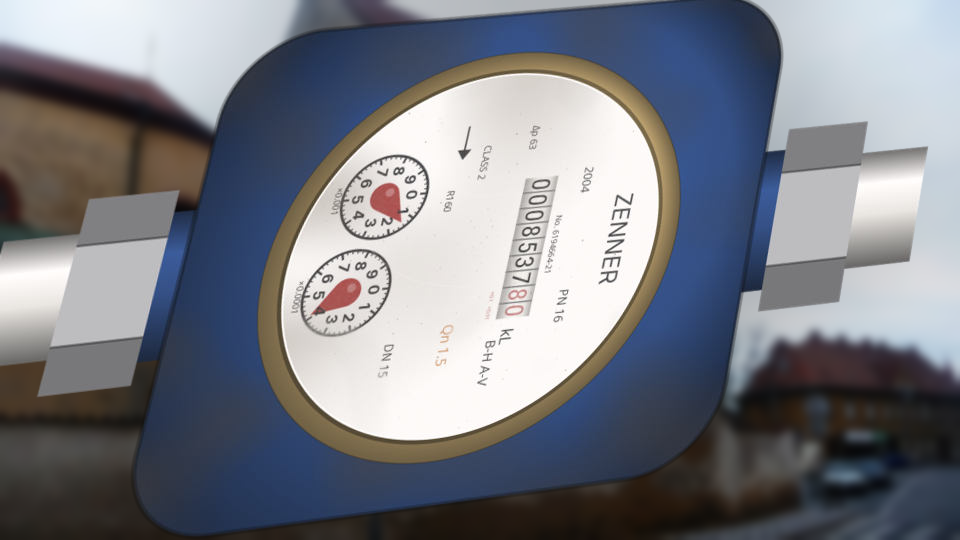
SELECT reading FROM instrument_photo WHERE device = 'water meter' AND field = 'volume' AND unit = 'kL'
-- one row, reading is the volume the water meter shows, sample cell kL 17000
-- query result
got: kL 8537.8014
